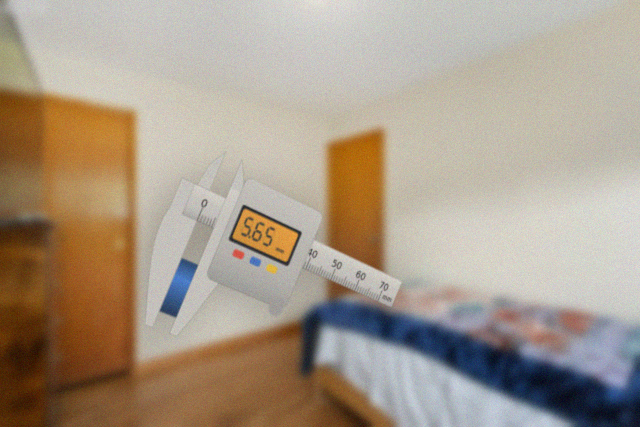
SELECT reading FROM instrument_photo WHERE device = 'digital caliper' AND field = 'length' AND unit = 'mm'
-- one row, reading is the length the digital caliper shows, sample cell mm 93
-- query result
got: mm 5.65
